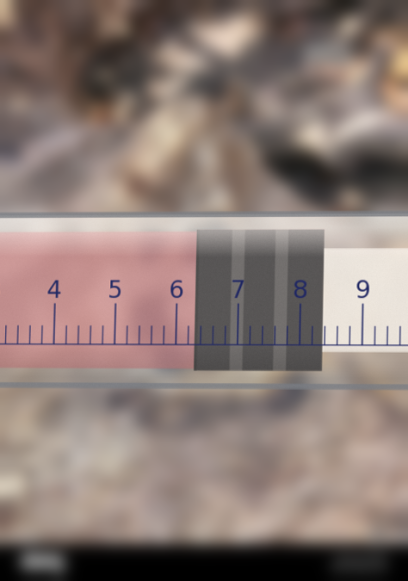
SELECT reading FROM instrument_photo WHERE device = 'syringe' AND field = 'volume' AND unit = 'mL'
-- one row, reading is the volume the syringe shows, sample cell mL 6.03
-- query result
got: mL 6.3
